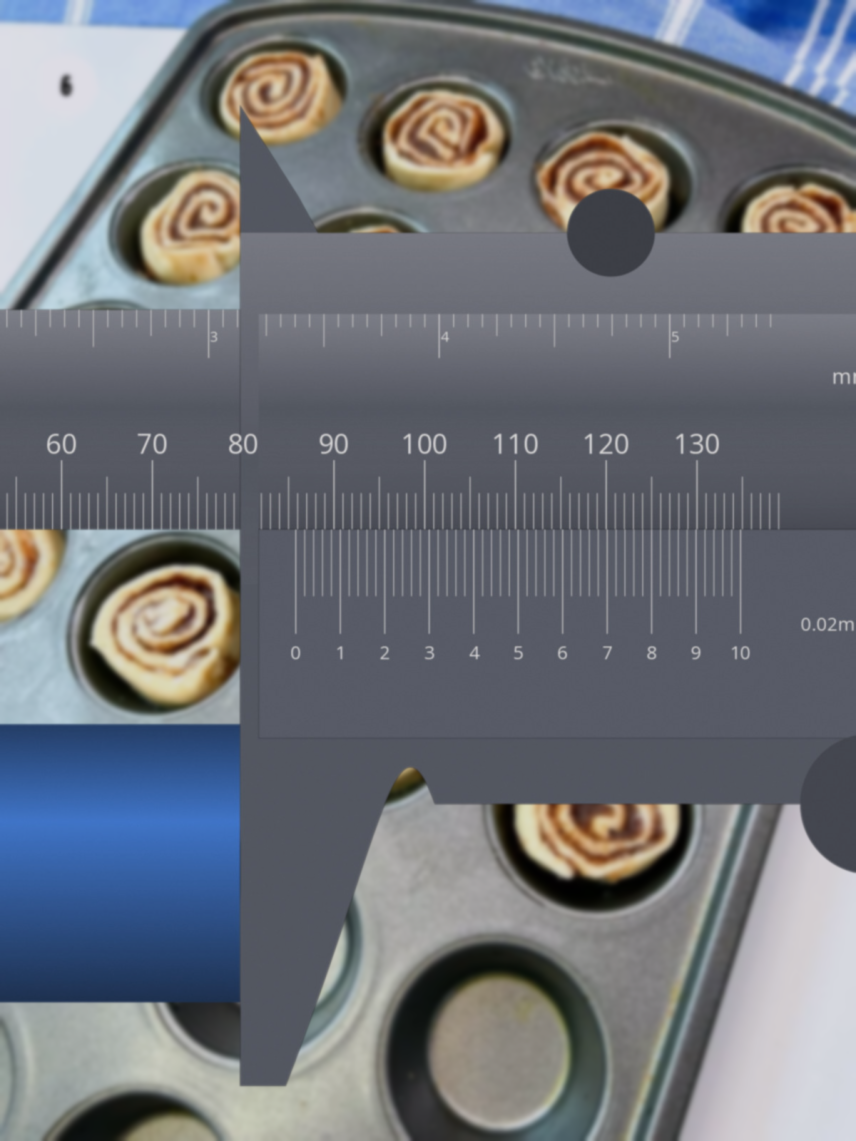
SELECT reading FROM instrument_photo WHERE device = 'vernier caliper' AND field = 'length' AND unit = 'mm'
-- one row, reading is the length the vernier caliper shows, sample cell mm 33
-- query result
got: mm 85.8
